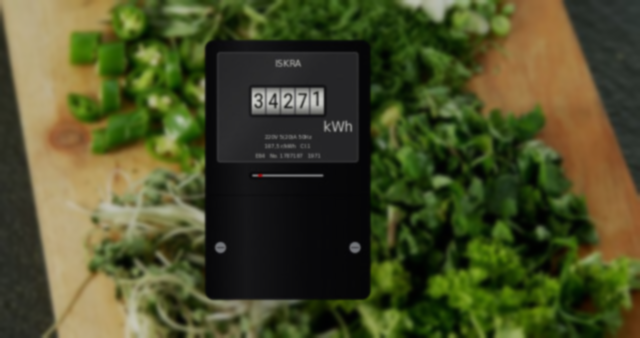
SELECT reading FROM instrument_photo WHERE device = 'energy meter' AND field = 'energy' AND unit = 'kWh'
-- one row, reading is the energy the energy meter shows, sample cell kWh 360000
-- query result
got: kWh 34271
